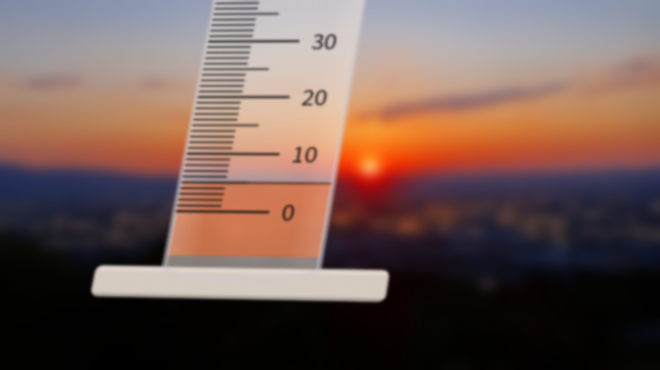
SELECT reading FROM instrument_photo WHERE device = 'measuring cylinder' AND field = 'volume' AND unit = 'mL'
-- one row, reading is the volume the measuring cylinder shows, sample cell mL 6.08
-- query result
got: mL 5
